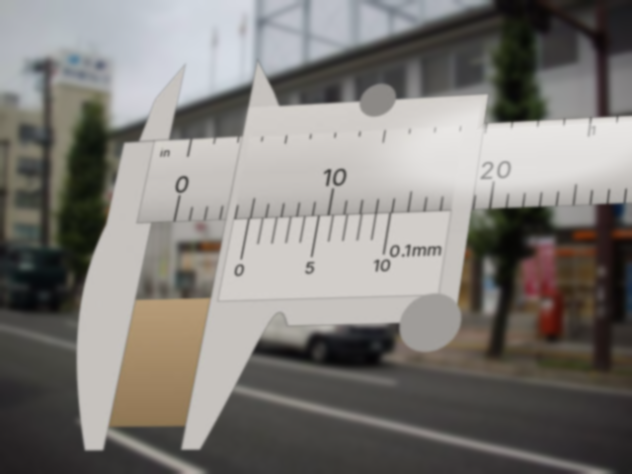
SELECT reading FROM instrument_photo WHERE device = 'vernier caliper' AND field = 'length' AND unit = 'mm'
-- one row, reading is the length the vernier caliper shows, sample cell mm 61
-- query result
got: mm 4.9
